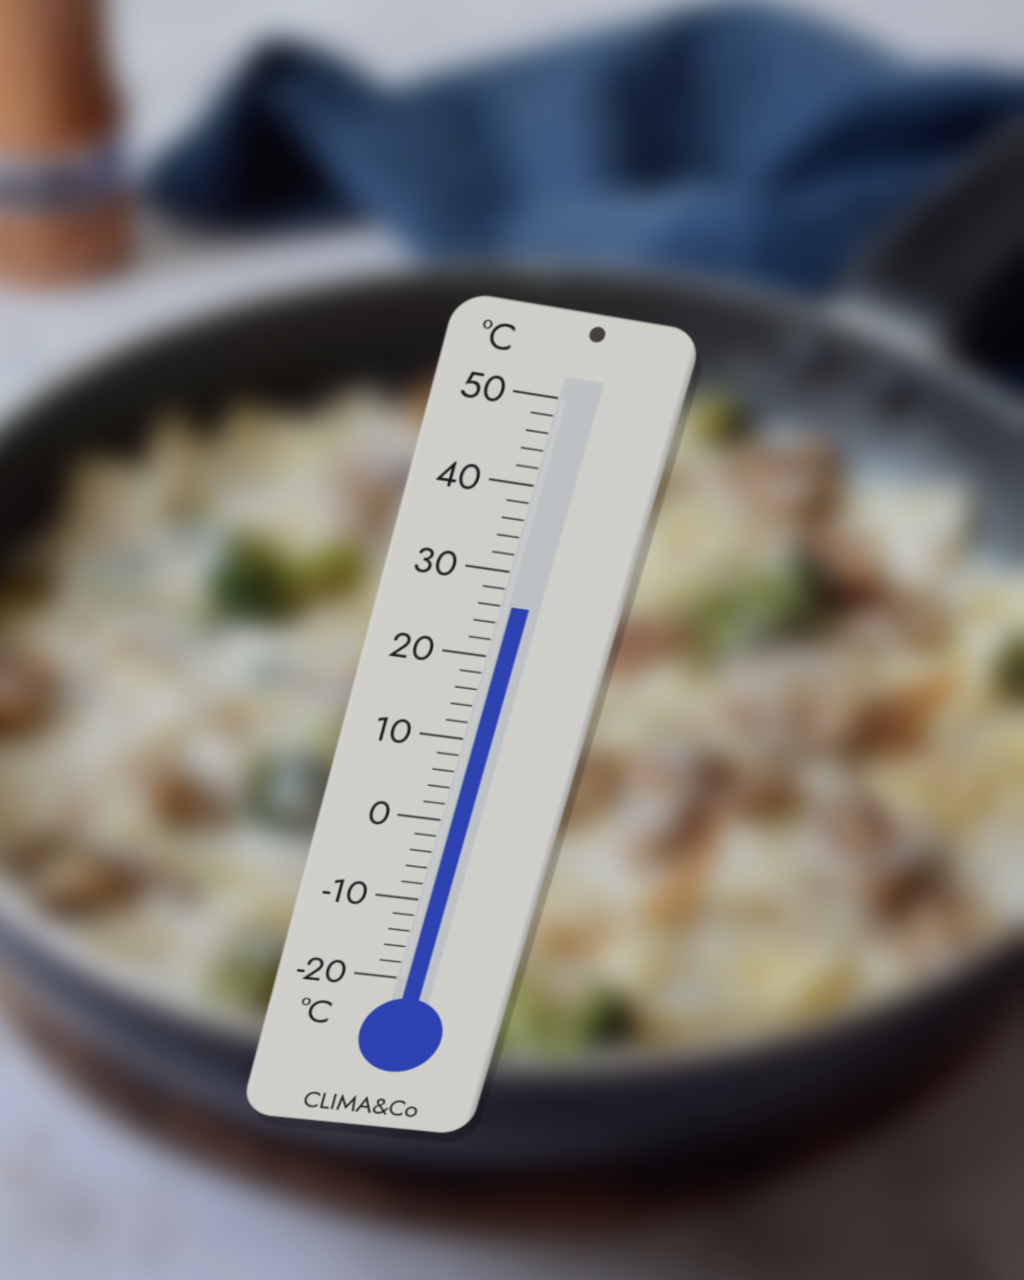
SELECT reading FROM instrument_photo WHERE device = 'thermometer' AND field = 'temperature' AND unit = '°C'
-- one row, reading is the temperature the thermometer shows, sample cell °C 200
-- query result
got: °C 26
